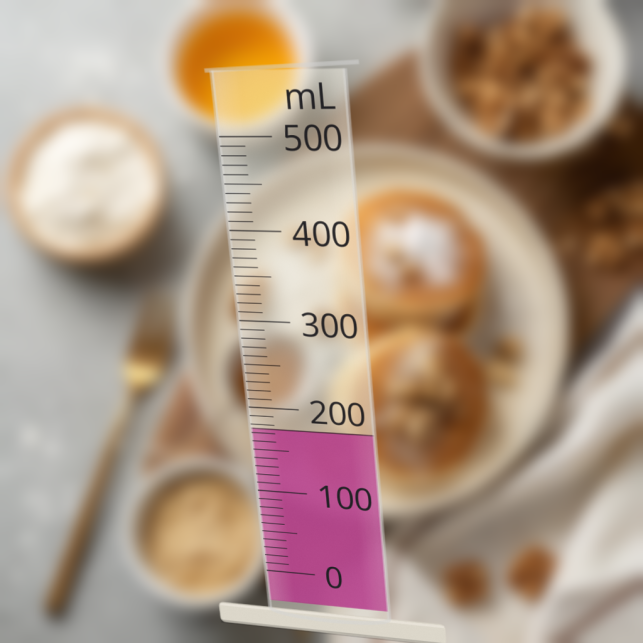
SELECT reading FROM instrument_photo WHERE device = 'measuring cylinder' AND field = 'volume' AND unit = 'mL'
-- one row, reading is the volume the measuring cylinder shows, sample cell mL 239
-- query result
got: mL 175
